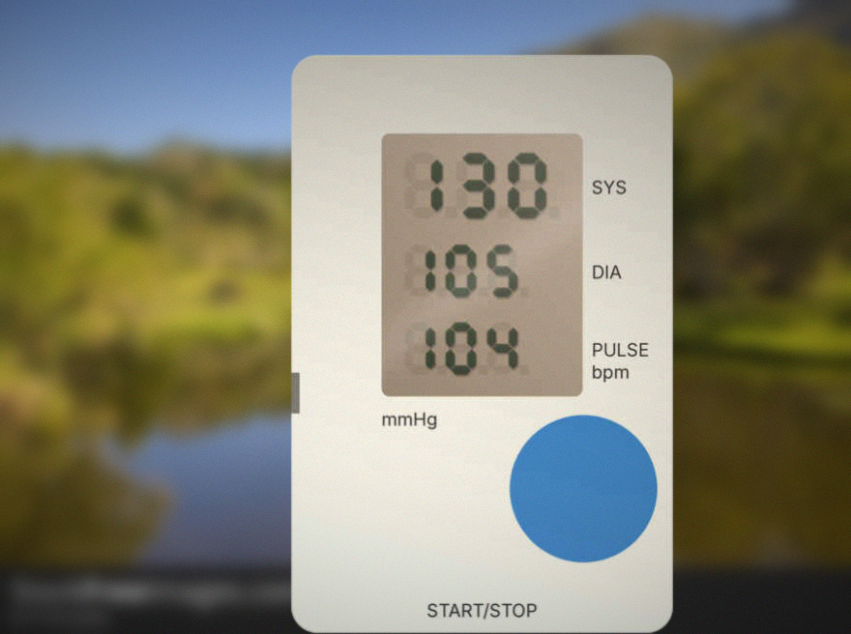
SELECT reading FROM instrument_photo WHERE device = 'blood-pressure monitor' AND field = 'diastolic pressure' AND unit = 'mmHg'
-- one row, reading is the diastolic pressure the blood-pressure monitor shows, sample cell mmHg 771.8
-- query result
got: mmHg 105
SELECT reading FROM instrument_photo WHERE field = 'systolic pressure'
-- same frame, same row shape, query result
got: mmHg 130
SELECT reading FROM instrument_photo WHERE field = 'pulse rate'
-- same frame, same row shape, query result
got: bpm 104
